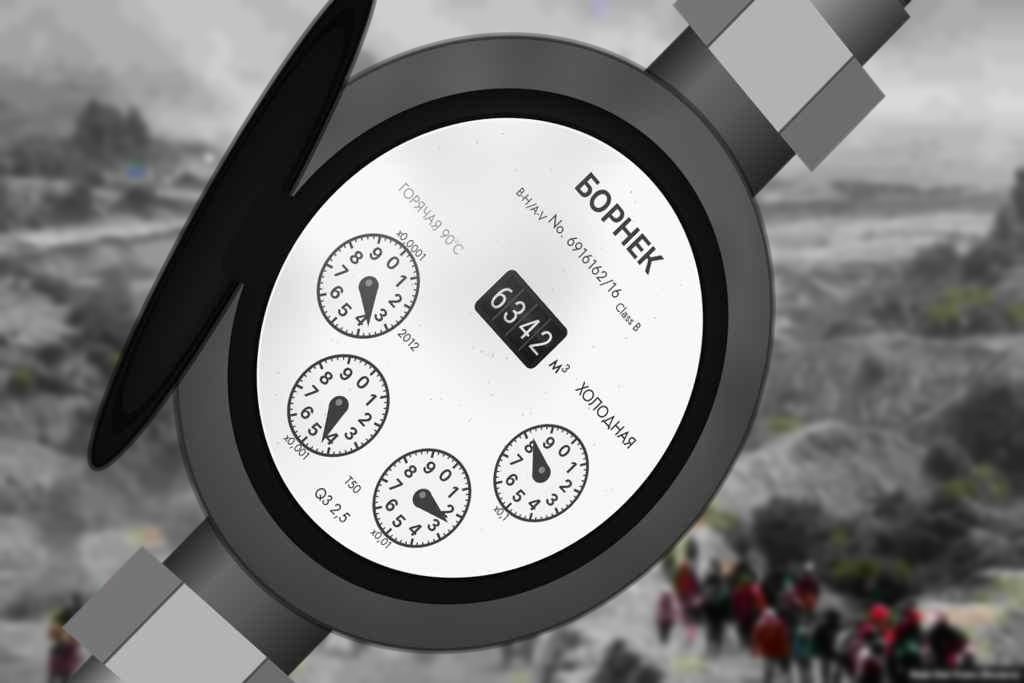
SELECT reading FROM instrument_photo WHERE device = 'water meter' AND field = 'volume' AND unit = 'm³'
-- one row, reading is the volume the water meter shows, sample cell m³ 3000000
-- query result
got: m³ 6342.8243
